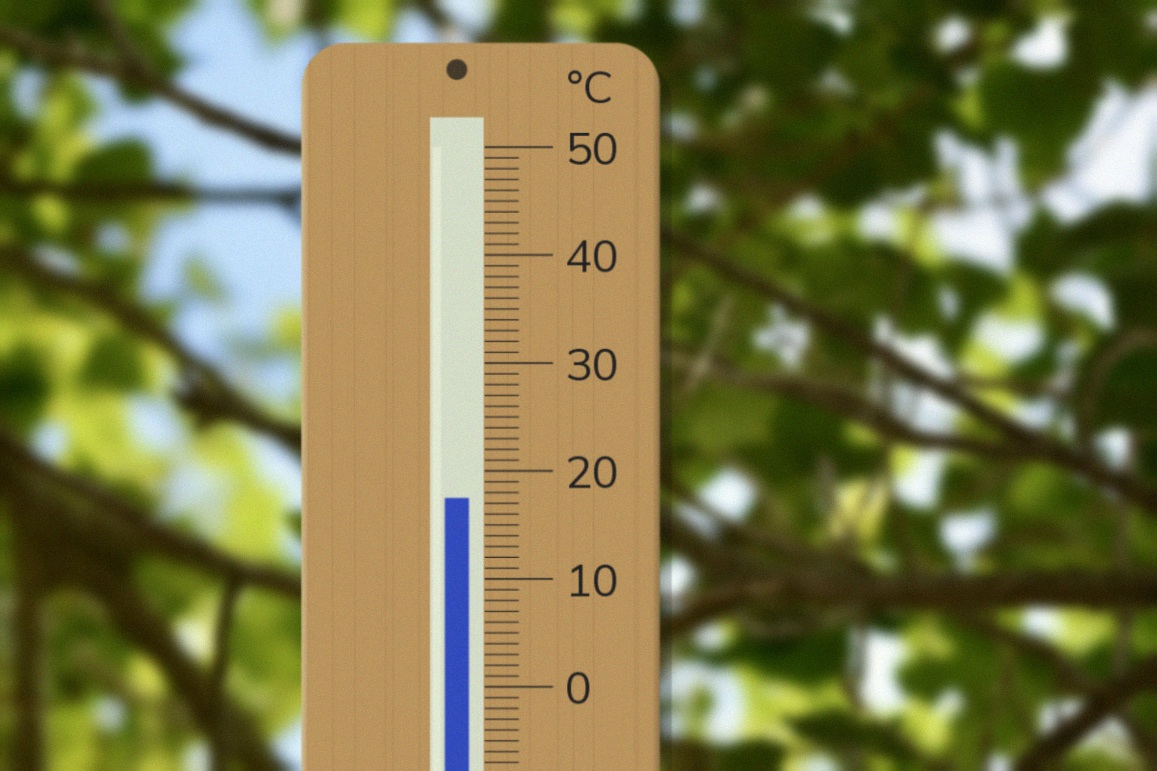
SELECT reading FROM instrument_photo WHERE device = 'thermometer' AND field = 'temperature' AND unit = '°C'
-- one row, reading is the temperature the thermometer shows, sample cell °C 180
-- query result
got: °C 17.5
